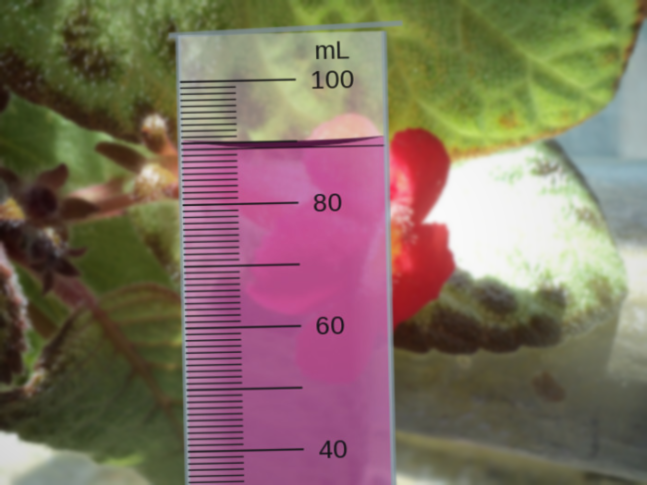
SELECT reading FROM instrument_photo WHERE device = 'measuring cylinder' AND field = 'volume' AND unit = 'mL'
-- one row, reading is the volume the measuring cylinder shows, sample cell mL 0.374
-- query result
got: mL 89
